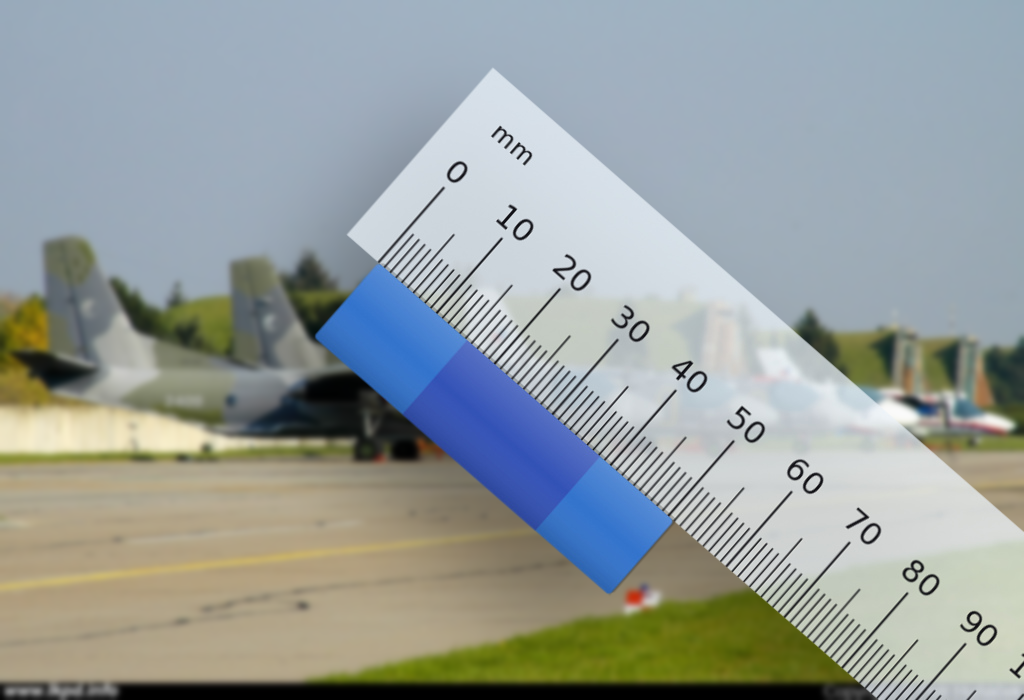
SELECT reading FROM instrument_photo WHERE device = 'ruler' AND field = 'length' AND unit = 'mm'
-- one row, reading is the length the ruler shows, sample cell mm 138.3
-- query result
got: mm 51
